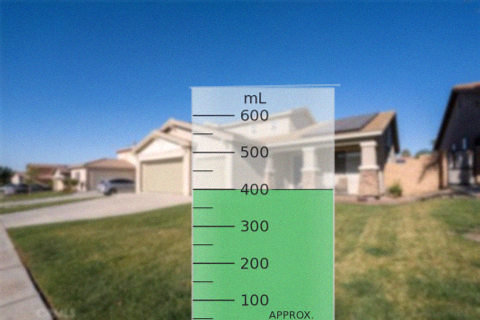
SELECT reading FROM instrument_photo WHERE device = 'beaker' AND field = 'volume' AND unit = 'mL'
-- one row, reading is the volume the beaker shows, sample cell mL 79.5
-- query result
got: mL 400
